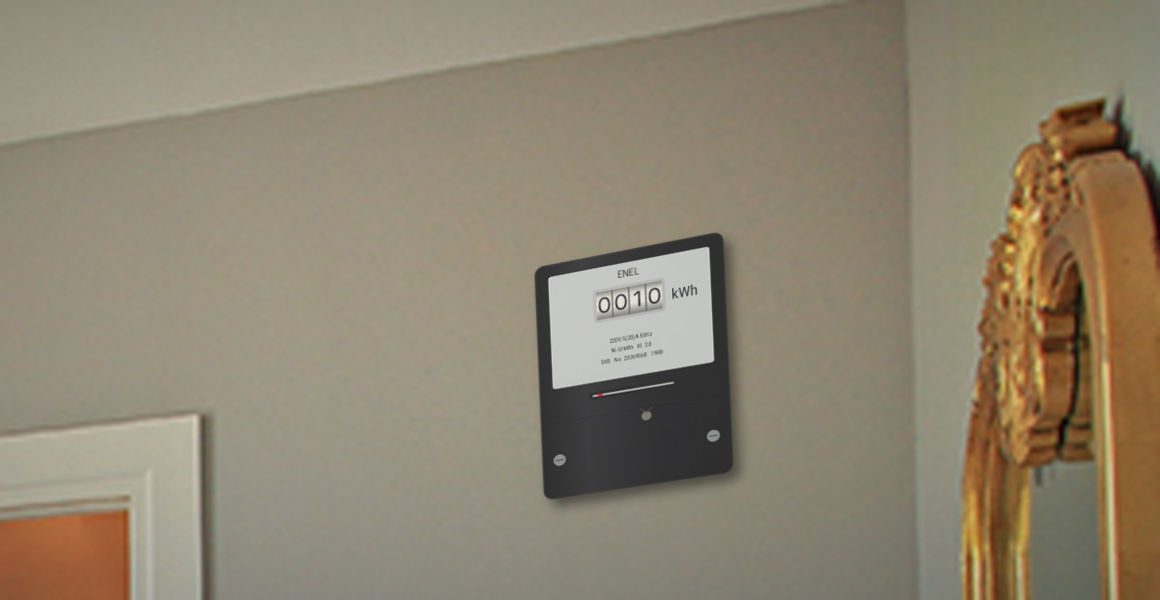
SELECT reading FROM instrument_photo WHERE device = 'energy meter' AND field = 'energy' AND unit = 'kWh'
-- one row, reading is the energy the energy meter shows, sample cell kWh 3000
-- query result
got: kWh 10
